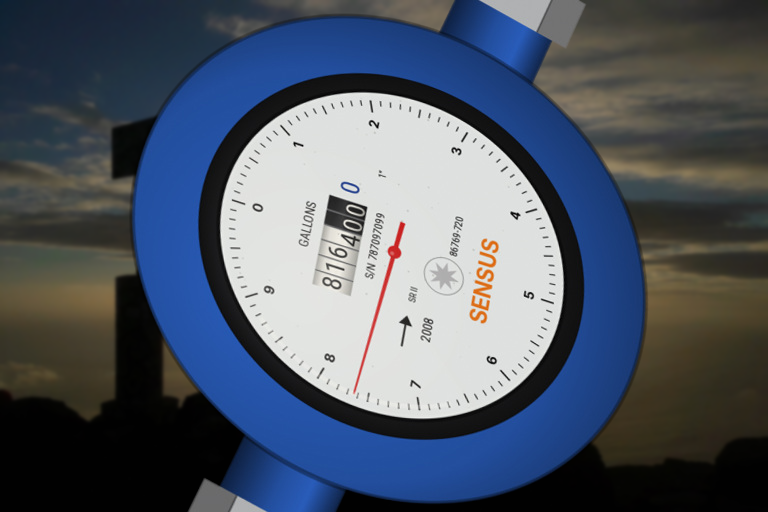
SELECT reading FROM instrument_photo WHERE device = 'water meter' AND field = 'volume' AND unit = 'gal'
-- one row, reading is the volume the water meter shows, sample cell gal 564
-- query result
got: gal 8163997.6
